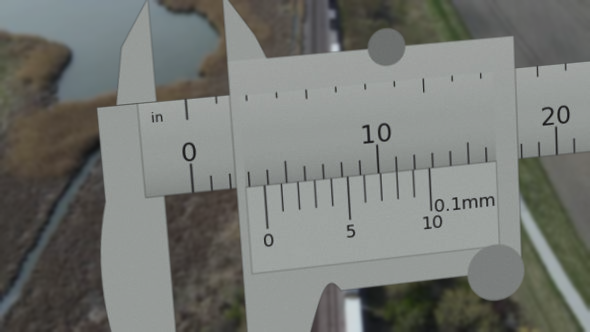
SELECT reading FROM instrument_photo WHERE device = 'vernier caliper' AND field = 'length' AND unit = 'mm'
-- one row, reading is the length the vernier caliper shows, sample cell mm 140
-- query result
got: mm 3.8
